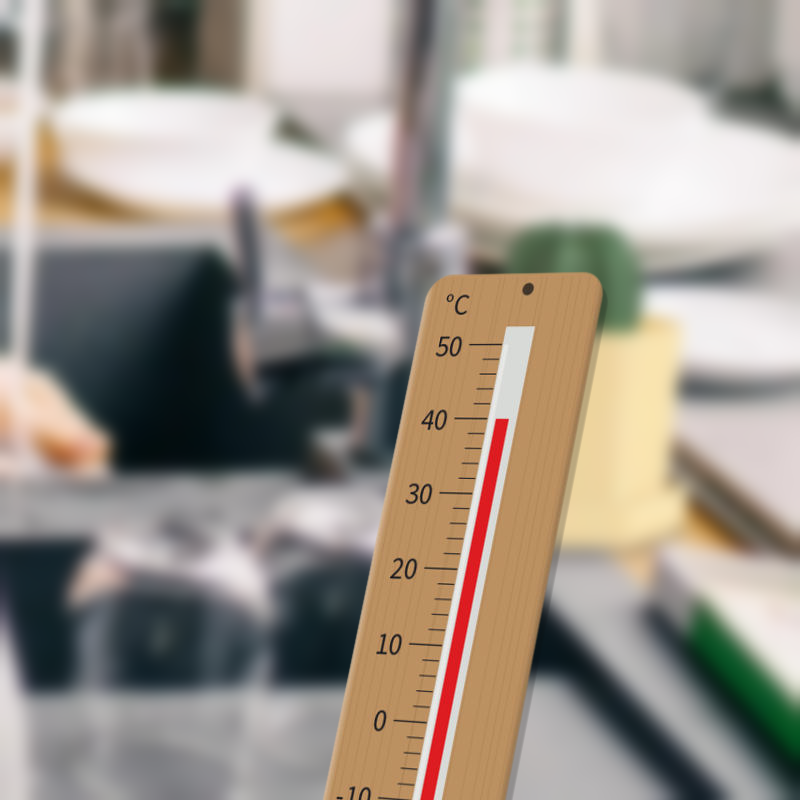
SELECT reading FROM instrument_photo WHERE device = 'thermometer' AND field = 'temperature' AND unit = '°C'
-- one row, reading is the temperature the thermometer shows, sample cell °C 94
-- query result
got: °C 40
